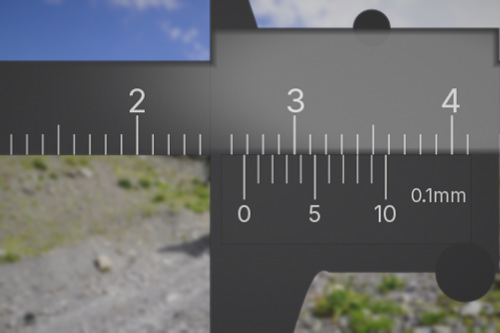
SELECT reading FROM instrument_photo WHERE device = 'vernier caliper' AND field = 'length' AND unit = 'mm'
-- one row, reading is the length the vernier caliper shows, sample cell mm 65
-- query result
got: mm 26.8
